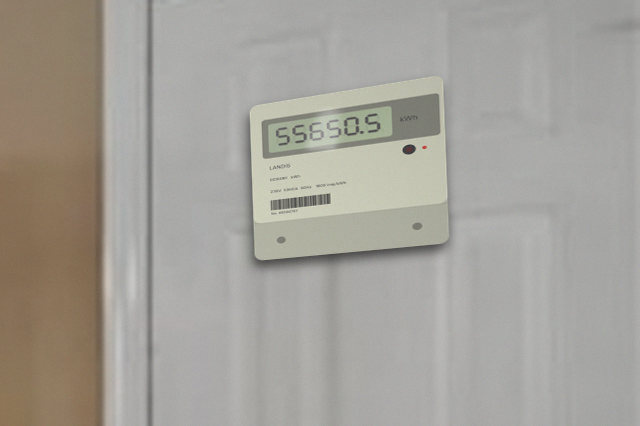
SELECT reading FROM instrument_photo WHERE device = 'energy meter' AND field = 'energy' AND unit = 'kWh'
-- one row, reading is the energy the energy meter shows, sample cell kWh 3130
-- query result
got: kWh 55650.5
